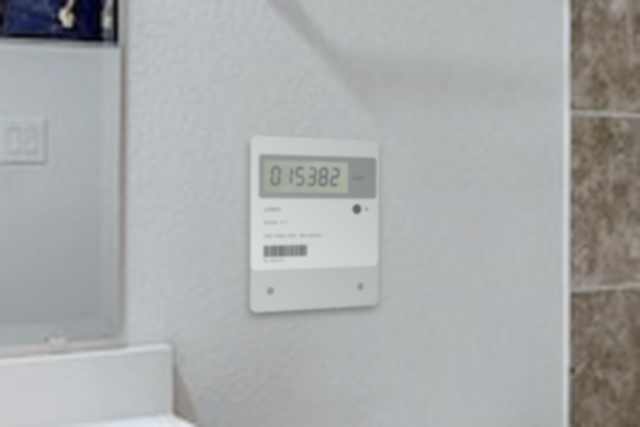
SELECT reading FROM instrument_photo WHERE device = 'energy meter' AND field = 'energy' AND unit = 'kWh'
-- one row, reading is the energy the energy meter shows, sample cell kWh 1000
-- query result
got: kWh 15382
